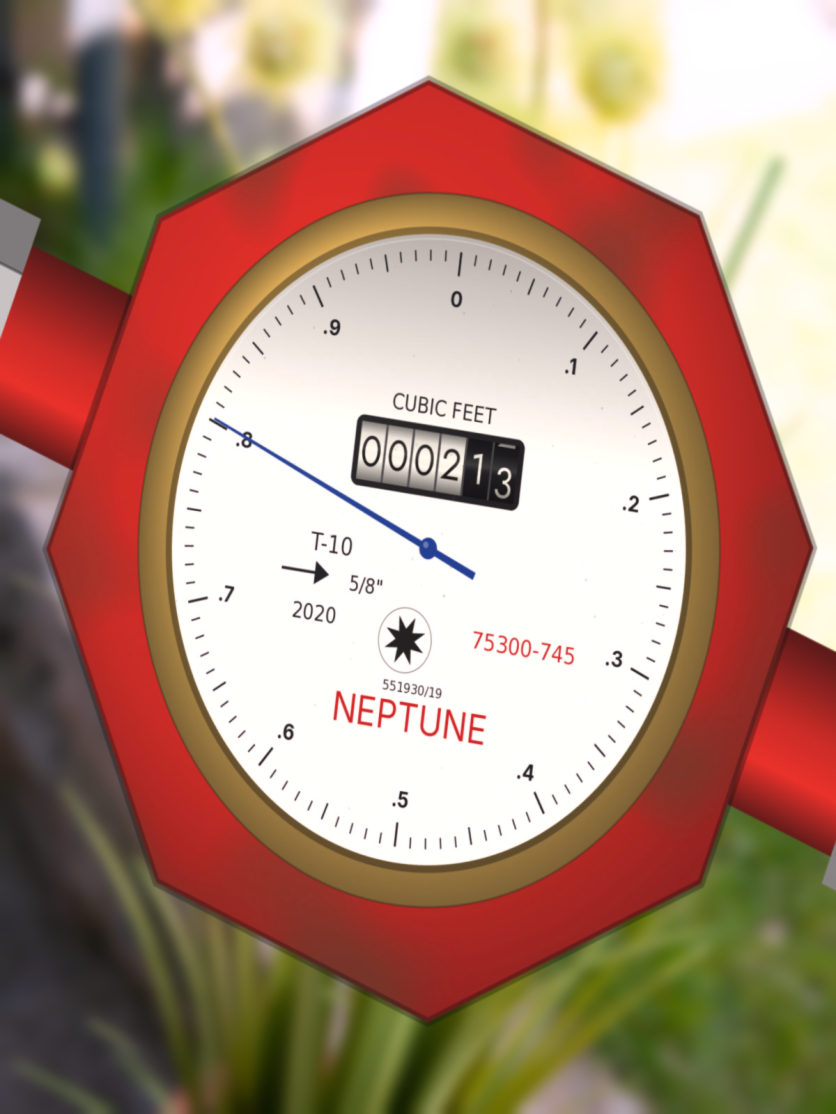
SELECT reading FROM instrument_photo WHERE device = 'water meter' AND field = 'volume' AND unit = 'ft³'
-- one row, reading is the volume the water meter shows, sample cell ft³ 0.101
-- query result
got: ft³ 212.80
